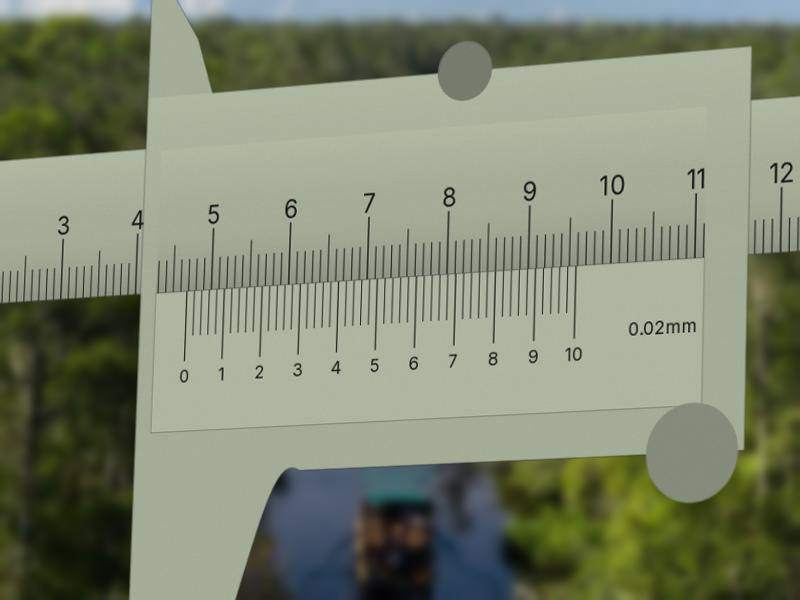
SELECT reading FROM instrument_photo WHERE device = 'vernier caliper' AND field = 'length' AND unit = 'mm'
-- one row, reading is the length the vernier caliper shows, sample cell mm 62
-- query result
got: mm 46.8
